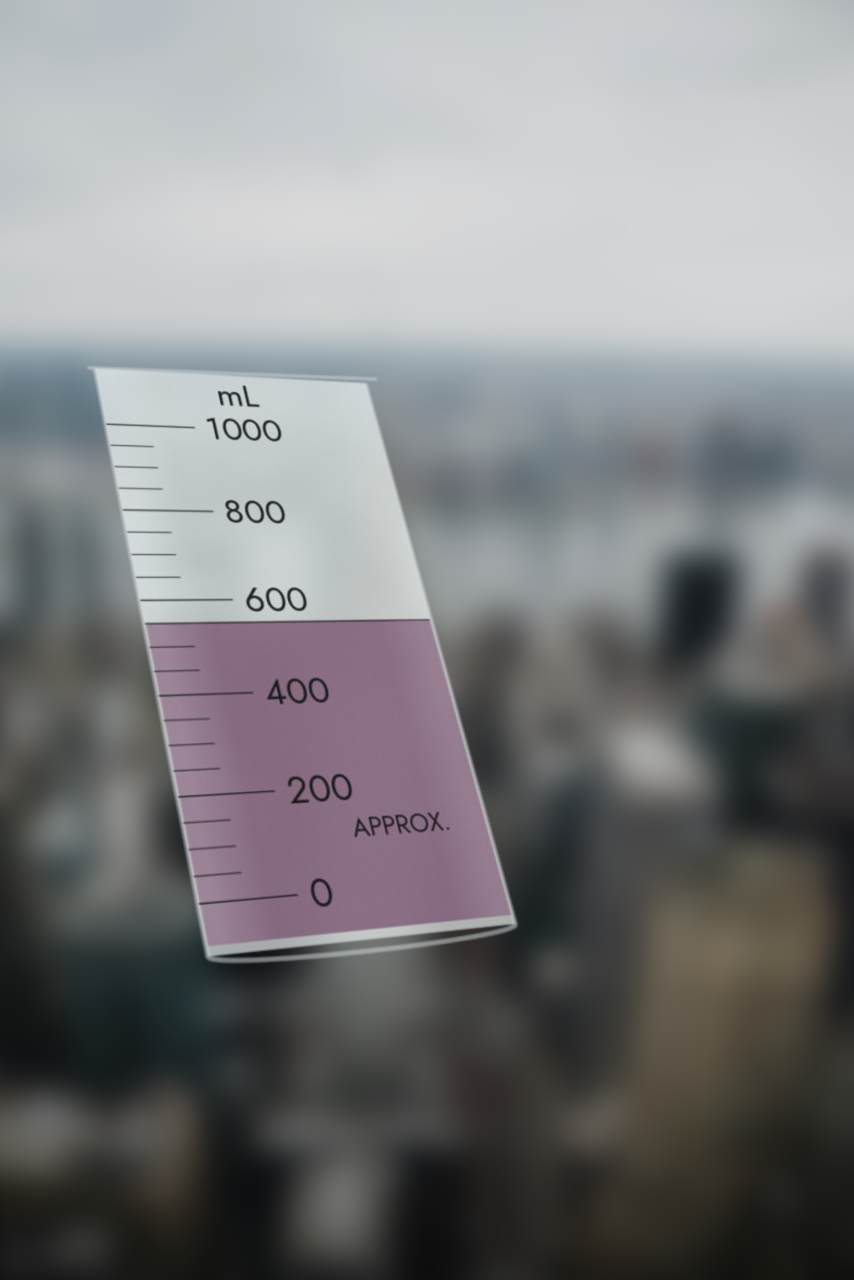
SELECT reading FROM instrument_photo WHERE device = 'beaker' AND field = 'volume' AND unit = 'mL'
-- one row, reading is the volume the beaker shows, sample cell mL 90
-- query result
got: mL 550
